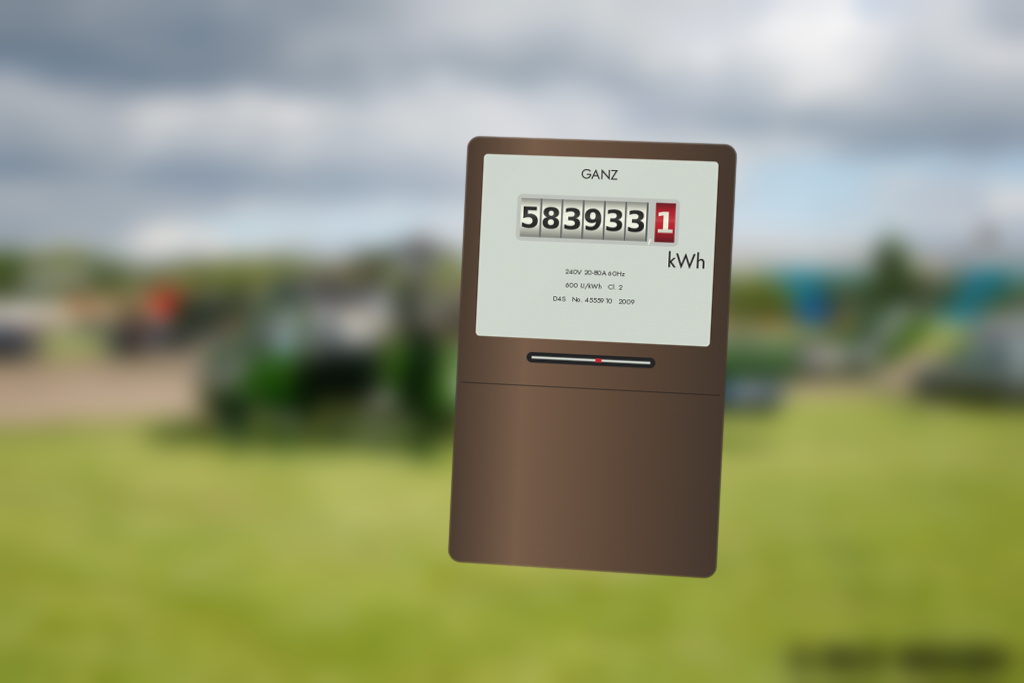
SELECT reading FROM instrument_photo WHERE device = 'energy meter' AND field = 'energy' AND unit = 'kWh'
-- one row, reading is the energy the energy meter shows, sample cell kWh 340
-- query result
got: kWh 583933.1
